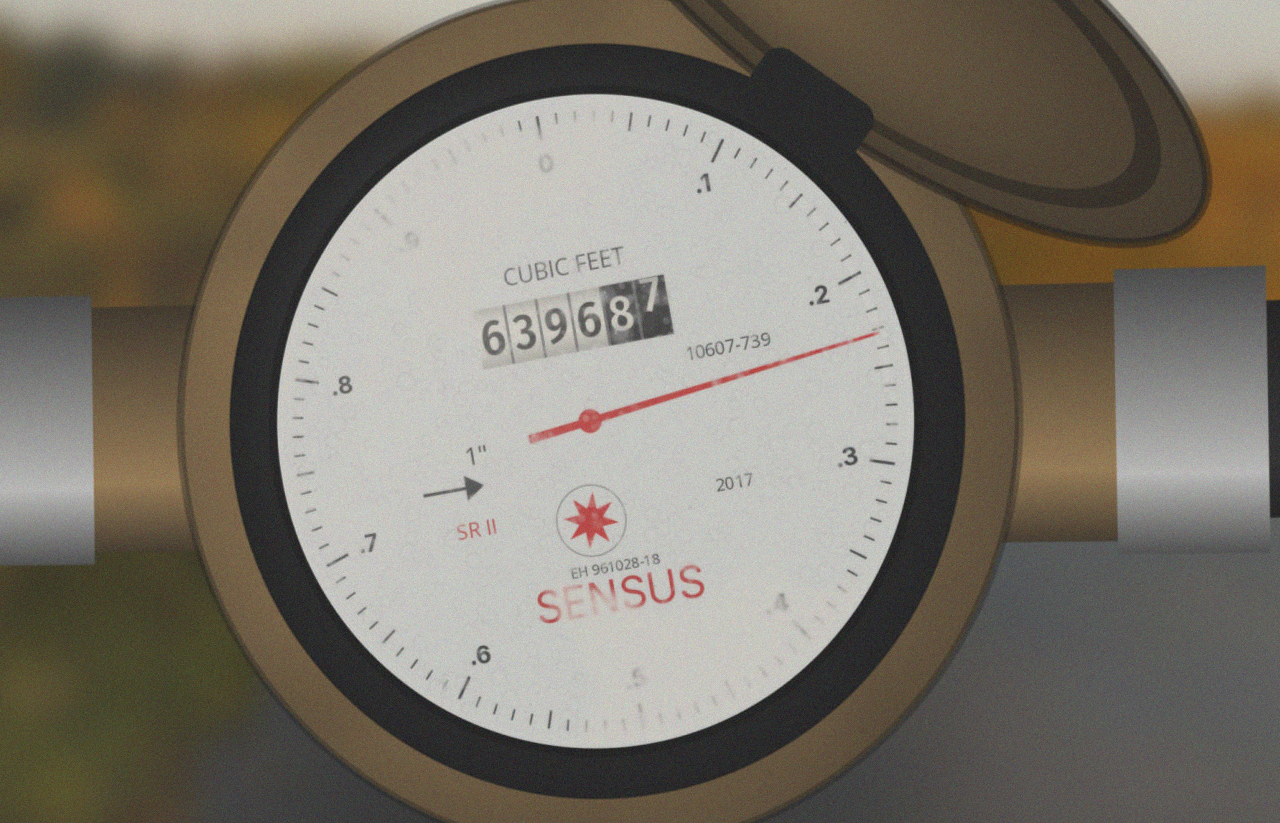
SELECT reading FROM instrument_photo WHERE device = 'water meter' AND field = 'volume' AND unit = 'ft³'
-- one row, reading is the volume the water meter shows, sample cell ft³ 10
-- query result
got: ft³ 639687.23
